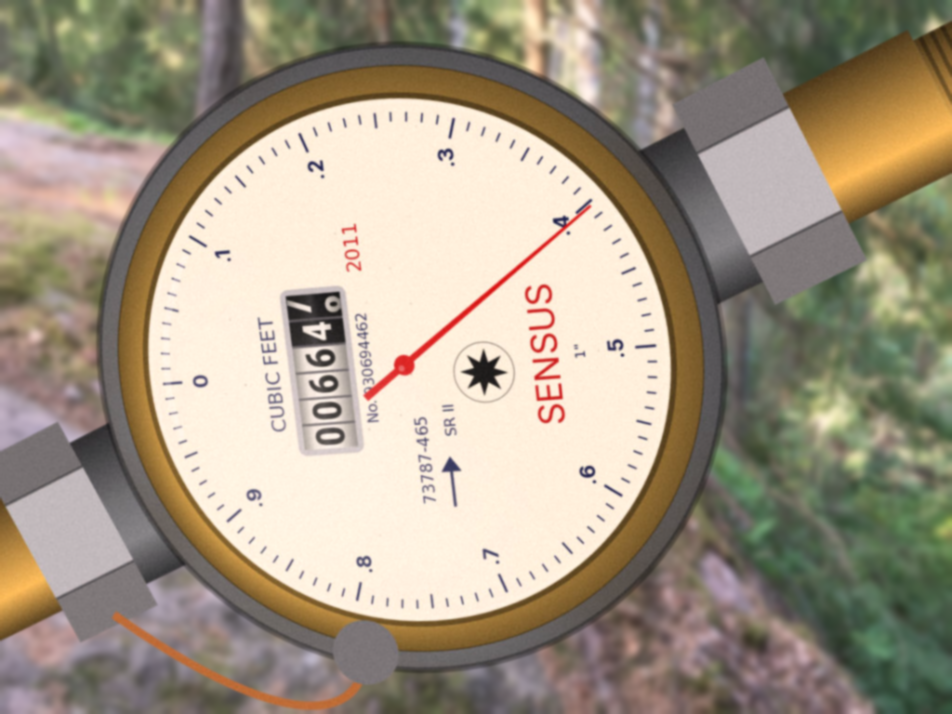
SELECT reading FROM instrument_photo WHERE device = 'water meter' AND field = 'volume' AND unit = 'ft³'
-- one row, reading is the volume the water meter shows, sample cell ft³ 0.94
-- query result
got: ft³ 6647.40
